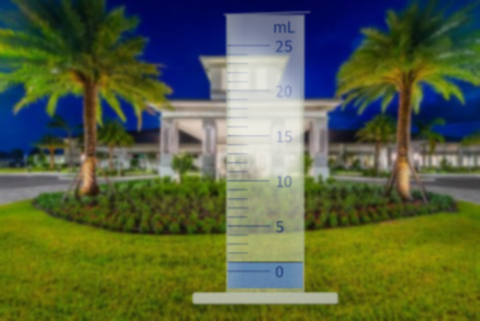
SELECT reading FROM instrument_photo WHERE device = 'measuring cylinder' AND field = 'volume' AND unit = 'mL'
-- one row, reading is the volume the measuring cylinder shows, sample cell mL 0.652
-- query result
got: mL 1
